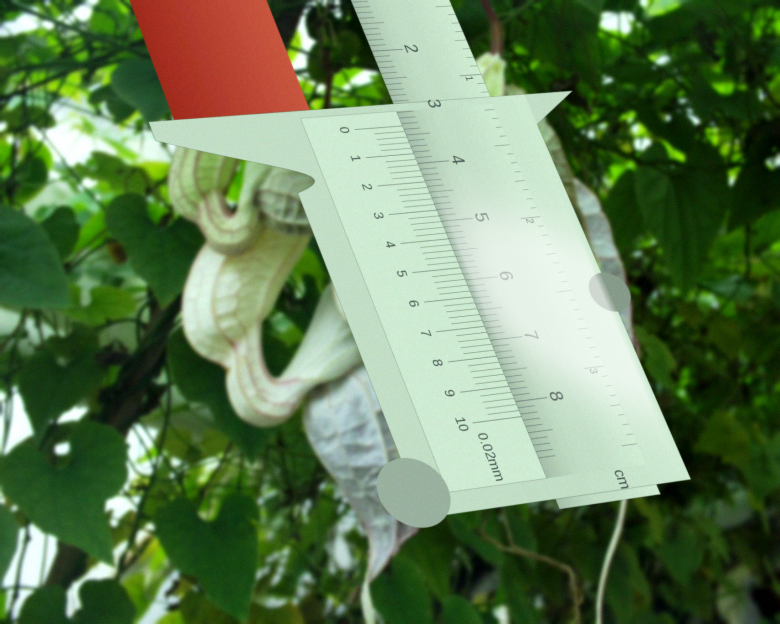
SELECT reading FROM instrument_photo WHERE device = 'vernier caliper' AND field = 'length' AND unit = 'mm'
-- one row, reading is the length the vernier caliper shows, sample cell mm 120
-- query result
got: mm 33.4
